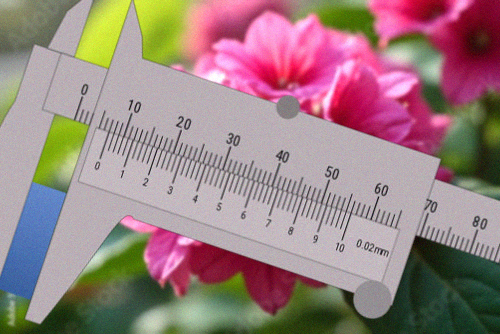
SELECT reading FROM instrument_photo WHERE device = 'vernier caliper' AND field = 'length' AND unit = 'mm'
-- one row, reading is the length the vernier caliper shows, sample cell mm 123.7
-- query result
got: mm 7.0
